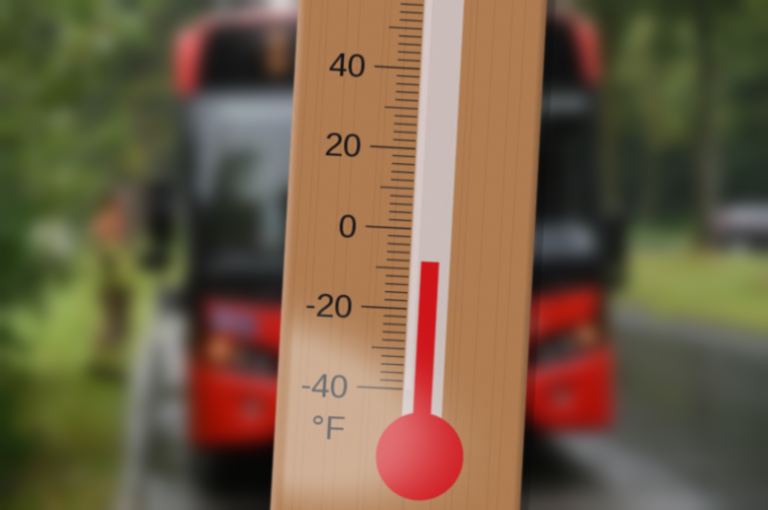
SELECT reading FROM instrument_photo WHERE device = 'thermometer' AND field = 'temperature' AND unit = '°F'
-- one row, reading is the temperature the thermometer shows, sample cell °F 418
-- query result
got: °F -8
